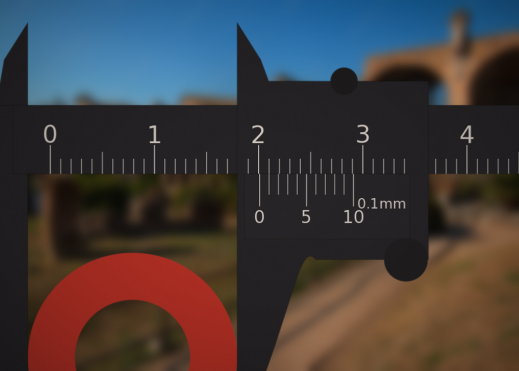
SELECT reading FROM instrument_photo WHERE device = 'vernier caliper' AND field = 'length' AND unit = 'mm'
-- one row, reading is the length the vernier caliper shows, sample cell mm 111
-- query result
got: mm 20.1
